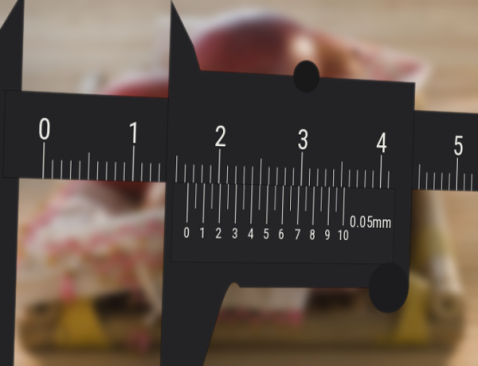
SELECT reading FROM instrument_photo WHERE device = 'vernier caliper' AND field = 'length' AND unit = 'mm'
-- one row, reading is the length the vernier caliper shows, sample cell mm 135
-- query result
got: mm 16.4
